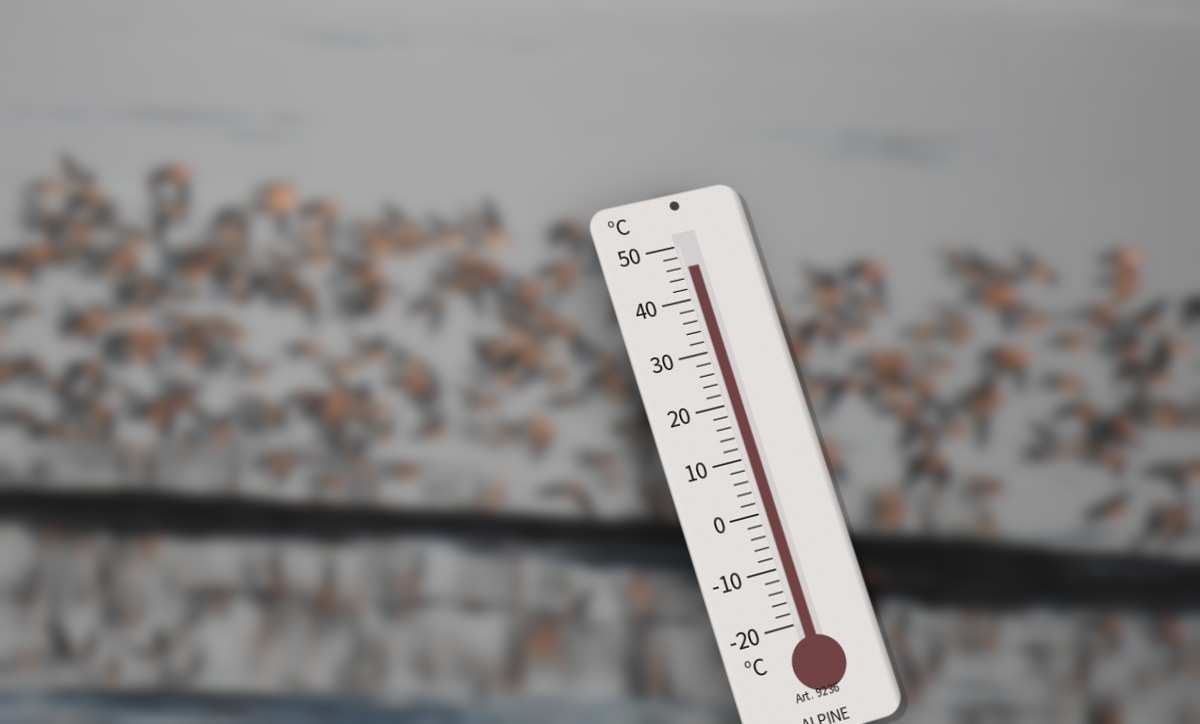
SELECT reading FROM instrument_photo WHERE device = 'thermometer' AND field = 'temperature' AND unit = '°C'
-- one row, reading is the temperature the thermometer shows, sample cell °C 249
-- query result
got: °C 46
